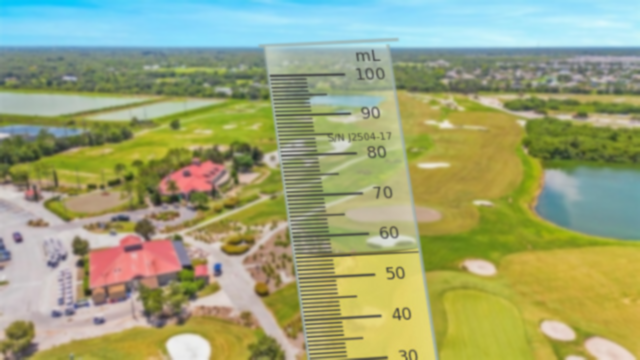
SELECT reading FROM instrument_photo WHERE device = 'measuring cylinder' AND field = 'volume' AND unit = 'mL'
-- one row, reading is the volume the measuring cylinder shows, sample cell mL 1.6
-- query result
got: mL 55
